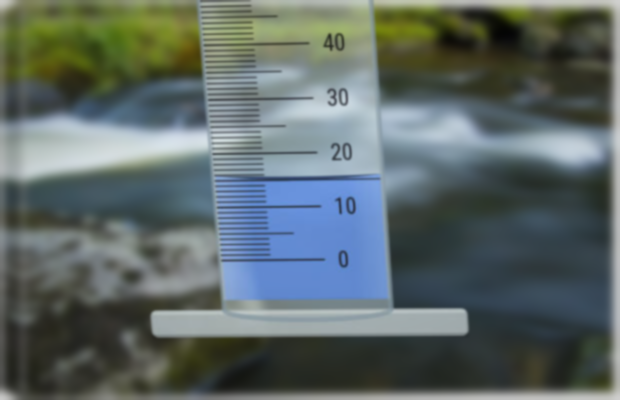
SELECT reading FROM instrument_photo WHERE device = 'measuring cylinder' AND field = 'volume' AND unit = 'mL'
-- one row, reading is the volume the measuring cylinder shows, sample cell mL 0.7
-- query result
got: mL 15
